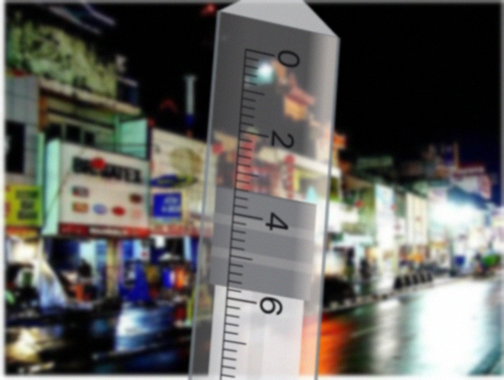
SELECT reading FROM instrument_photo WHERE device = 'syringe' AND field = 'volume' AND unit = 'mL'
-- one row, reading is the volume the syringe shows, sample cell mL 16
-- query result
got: mL 3.4
